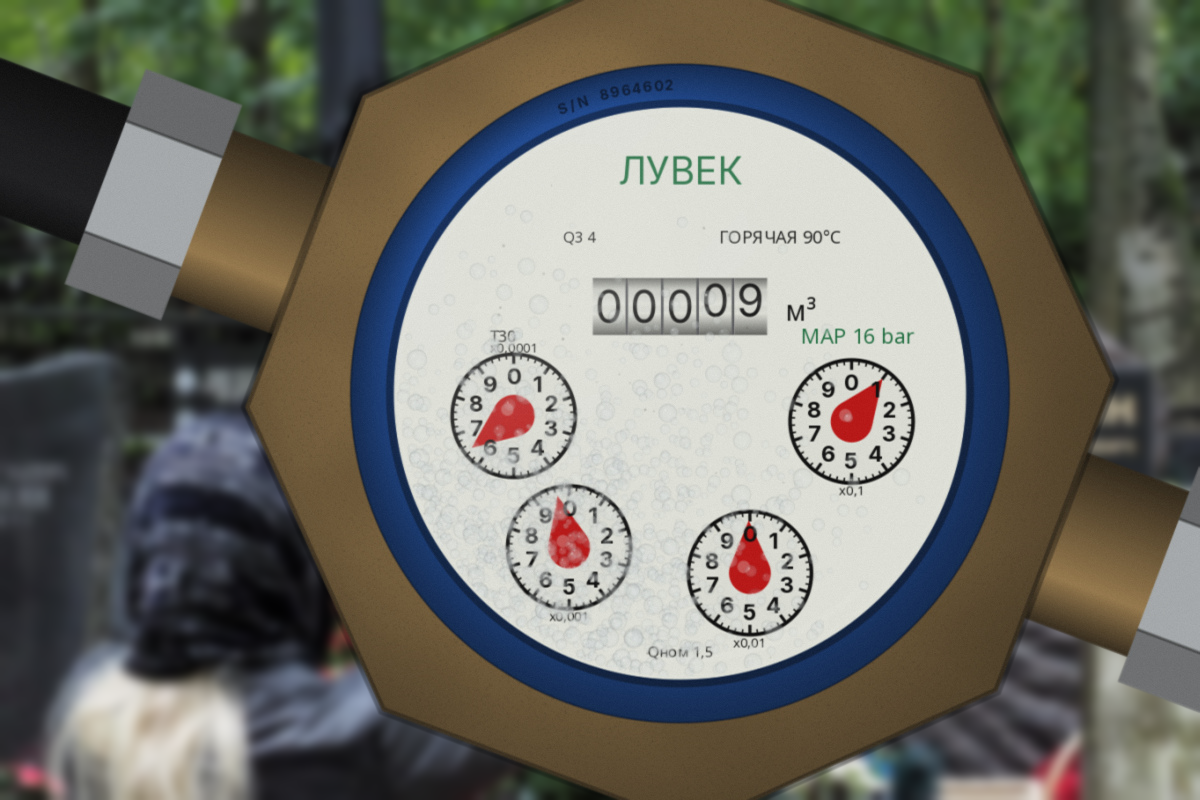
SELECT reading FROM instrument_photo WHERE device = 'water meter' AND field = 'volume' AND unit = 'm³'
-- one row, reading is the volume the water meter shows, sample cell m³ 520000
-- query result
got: m³ 9.0996
